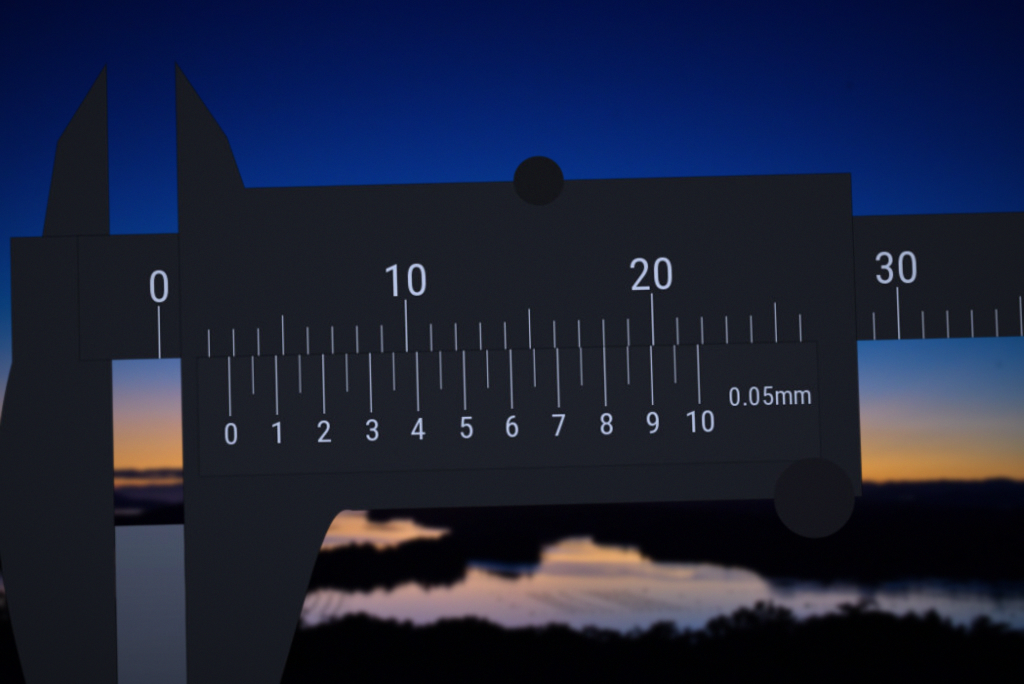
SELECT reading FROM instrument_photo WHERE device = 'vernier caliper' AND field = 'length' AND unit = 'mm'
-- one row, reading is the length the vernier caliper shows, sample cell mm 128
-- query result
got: mm 2.8
